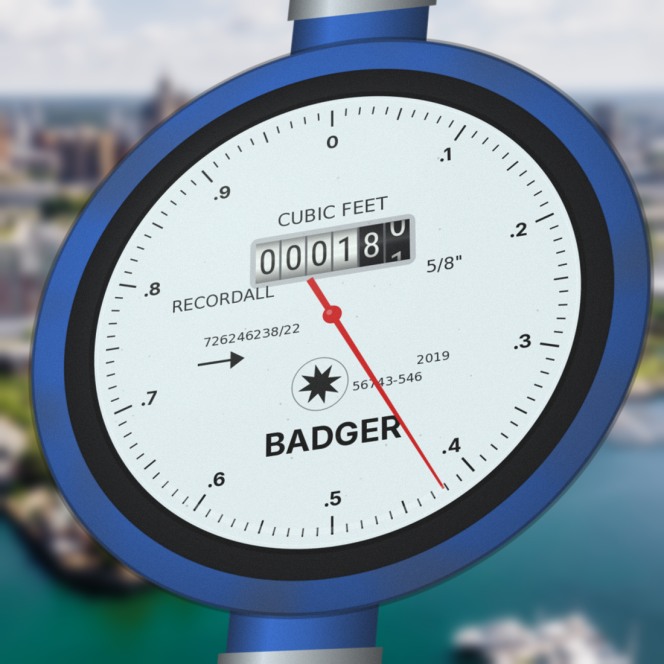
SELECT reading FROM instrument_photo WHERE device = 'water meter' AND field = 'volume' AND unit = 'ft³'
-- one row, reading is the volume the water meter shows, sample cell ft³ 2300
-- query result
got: ft³ 180.42
